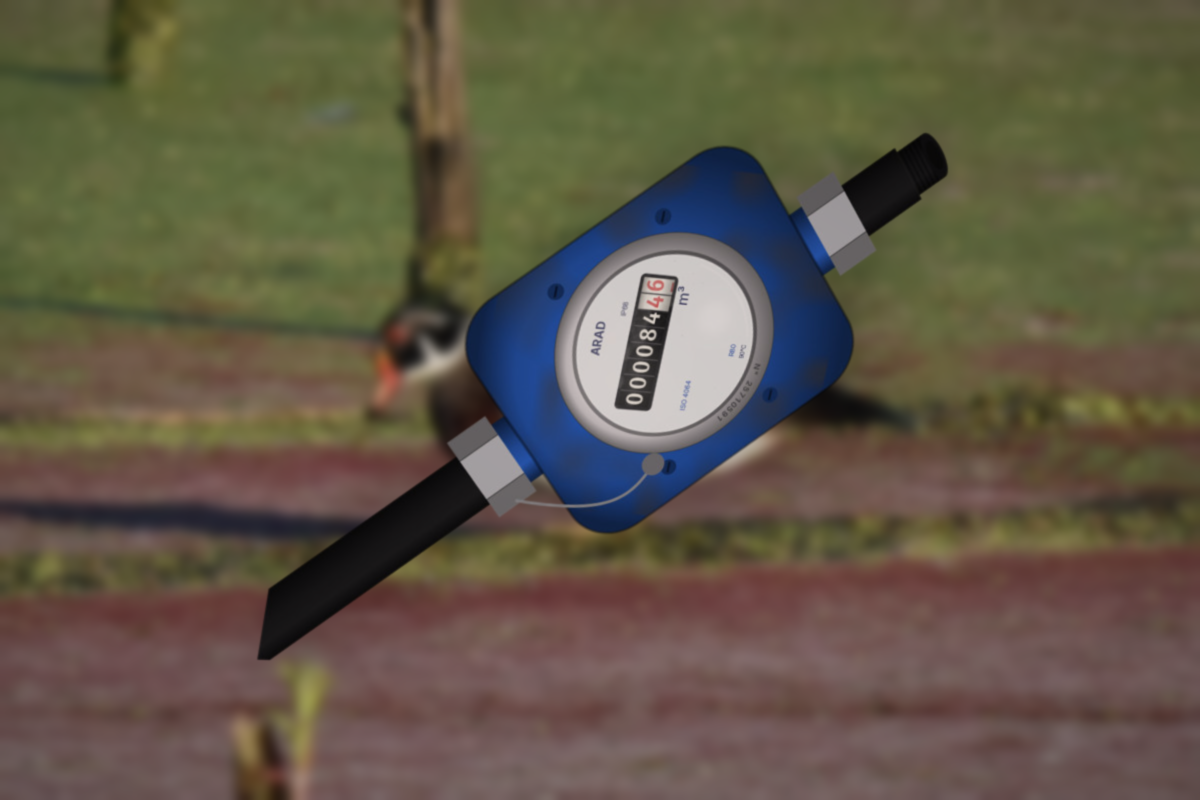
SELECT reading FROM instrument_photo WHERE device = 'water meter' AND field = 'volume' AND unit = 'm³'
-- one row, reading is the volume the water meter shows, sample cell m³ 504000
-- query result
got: m³ 84.46
